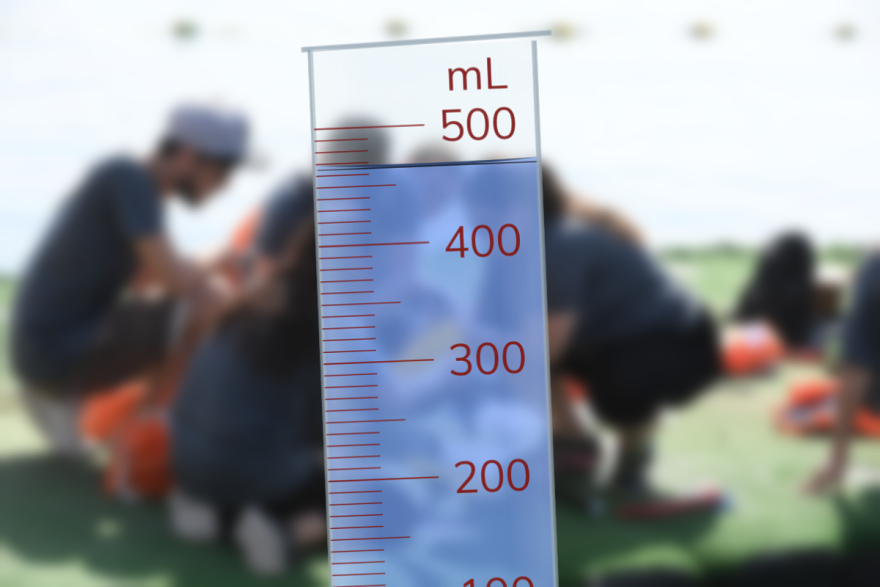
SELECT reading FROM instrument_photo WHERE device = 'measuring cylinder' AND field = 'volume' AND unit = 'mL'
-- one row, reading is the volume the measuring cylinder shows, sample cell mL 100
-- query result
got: mL 465
